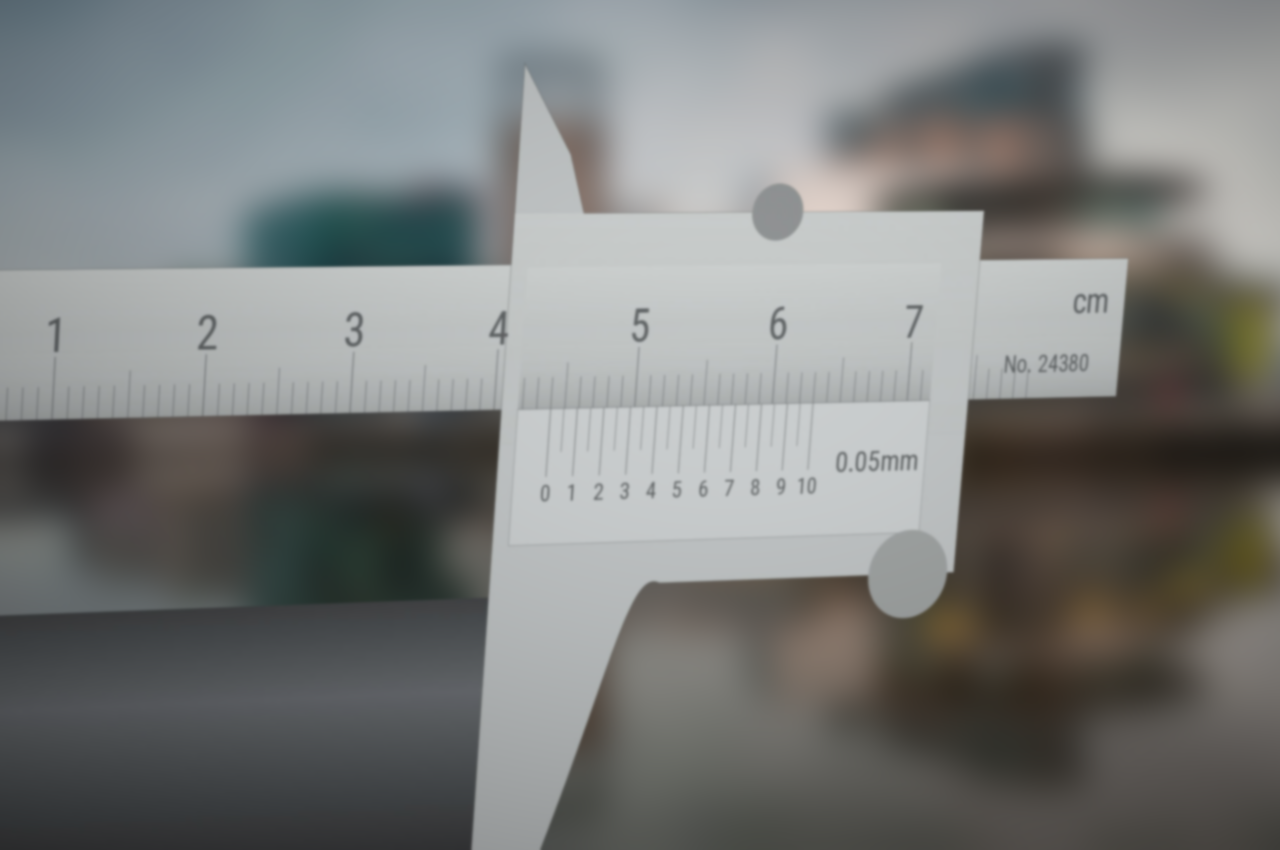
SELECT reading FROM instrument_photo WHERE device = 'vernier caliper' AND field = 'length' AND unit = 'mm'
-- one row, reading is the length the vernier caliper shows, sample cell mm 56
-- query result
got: mm 44.0
